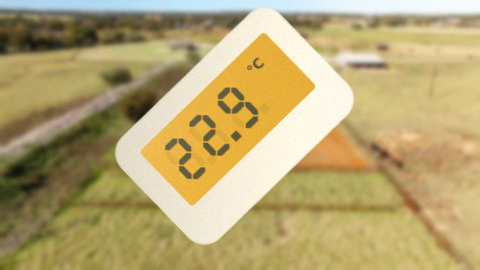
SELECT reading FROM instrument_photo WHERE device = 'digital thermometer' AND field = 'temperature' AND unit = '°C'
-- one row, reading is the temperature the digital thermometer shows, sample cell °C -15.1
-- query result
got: °C 22.9
